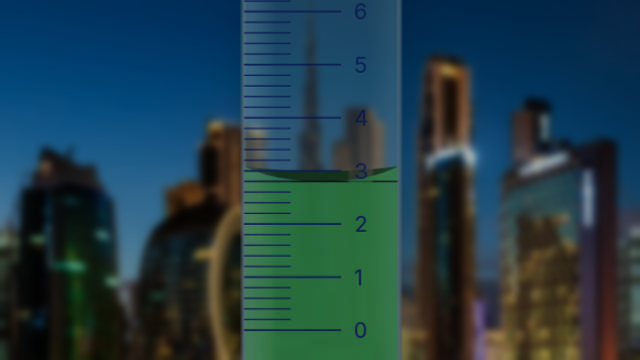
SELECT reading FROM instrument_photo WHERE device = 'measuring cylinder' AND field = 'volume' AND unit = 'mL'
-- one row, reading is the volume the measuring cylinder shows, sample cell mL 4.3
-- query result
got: mL 2.8
